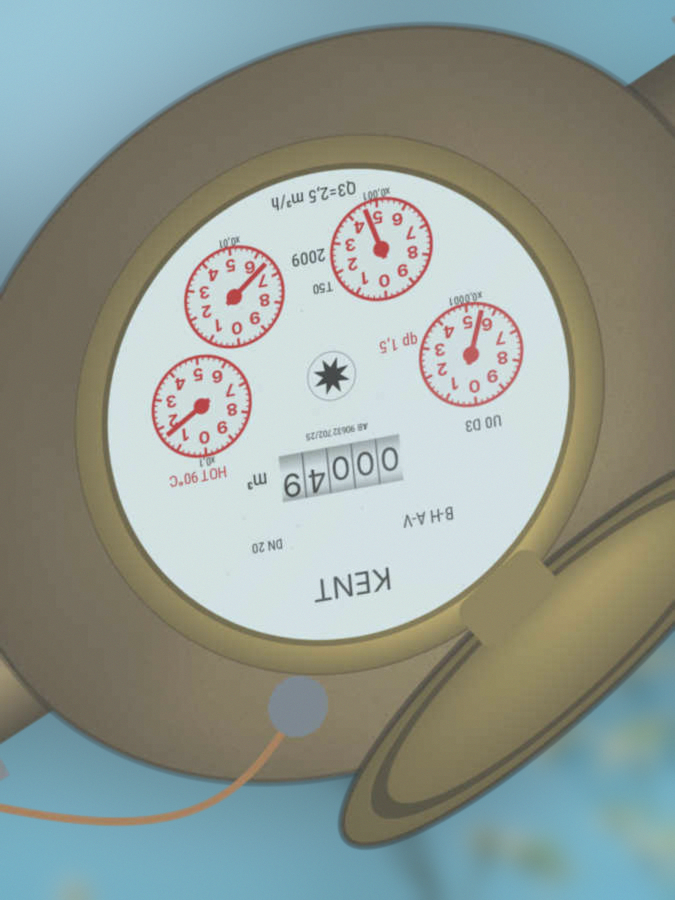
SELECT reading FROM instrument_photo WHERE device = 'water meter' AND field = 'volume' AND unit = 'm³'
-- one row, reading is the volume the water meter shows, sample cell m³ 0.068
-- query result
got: m³ 49.1645
